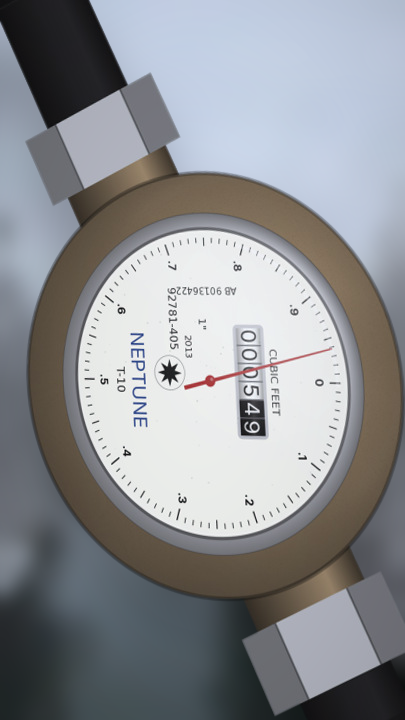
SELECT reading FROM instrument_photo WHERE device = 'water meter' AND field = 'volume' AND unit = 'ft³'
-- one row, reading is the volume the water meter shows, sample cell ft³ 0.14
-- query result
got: ft³ 548.96
